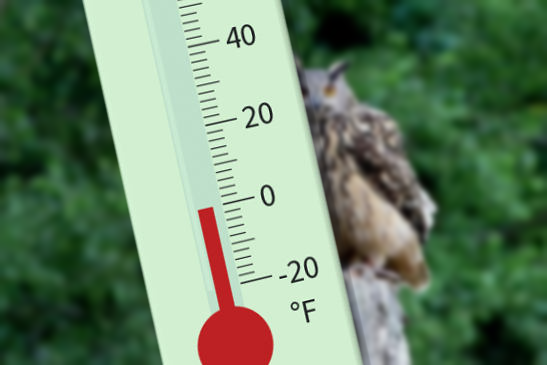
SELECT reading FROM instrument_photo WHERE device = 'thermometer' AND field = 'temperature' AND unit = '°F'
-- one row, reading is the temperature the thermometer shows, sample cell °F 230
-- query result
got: °F 0
